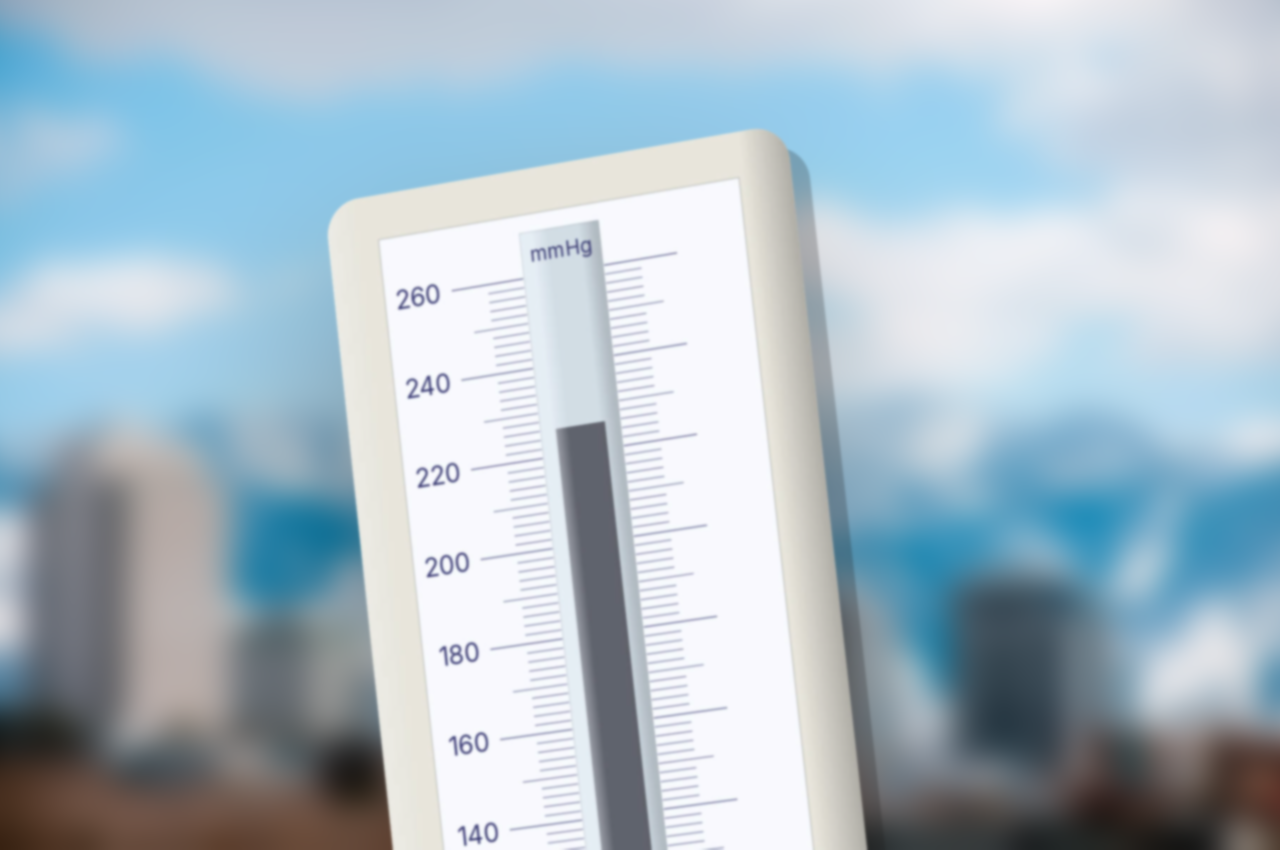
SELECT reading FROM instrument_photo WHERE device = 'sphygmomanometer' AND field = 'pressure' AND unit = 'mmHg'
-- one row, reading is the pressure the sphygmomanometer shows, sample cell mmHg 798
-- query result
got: mmHg 226
